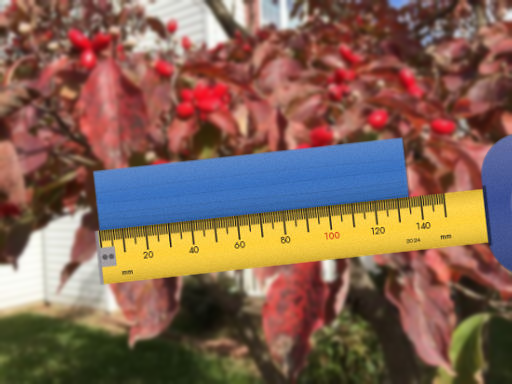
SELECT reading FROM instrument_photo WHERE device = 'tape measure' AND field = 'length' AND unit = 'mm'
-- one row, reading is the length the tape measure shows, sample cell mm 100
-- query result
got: mm 135
